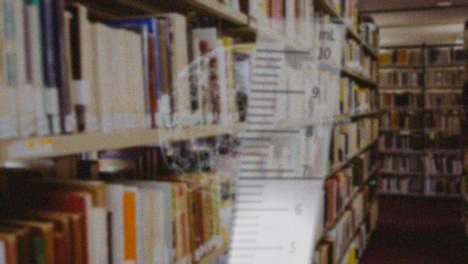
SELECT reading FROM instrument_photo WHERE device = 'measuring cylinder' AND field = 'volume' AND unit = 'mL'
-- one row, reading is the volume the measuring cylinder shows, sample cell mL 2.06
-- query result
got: mL 6.8
